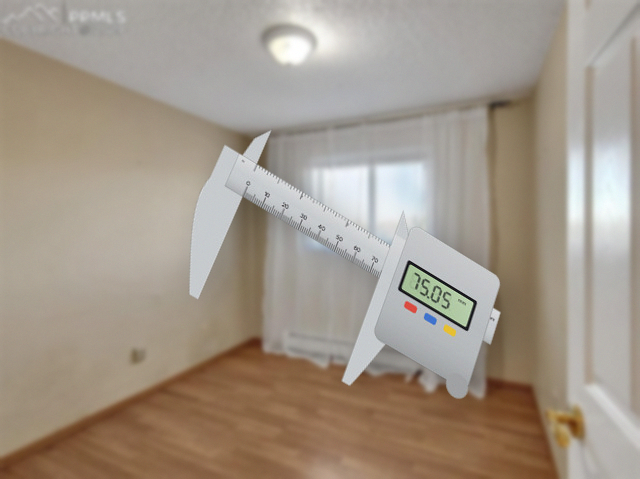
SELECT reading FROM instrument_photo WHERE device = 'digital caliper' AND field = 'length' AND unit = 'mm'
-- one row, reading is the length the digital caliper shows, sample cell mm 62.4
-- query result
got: mm 75.05
